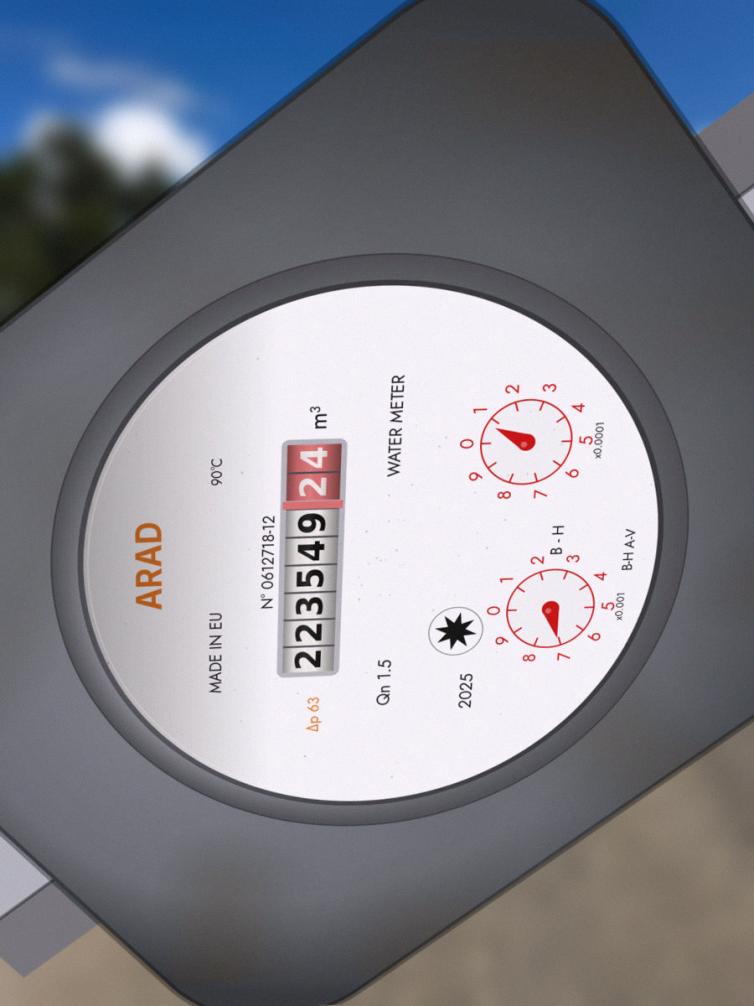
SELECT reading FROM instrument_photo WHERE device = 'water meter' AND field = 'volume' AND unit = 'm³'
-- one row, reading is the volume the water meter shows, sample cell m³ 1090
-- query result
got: m³ 223549.2470
